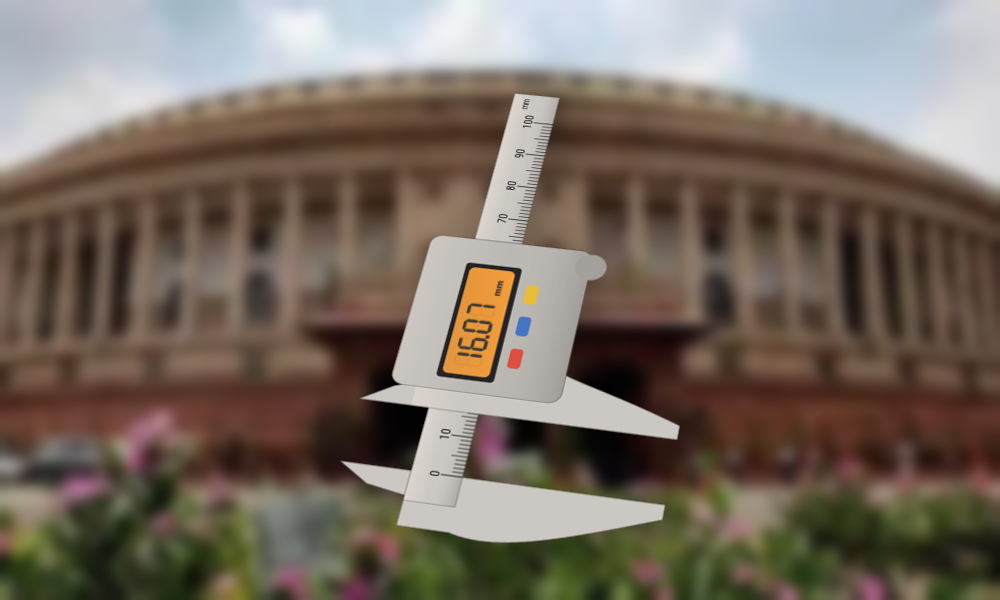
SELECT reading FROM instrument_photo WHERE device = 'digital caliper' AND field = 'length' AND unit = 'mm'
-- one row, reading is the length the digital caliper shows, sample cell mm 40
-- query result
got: mm 16.07
